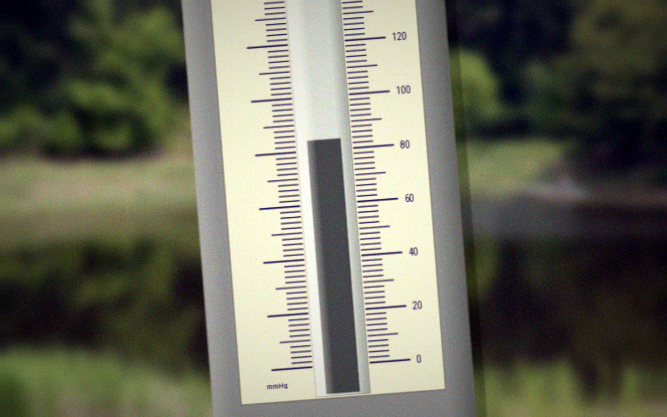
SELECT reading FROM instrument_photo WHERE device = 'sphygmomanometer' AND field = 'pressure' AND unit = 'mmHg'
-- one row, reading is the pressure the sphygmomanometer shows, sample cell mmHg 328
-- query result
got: mmHg 84
